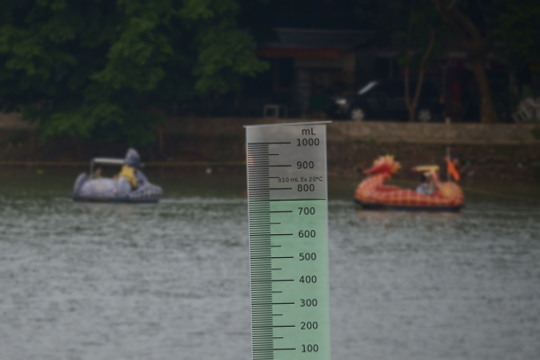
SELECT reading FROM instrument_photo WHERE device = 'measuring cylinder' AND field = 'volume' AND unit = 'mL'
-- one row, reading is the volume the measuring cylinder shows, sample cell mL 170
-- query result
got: mL 750
